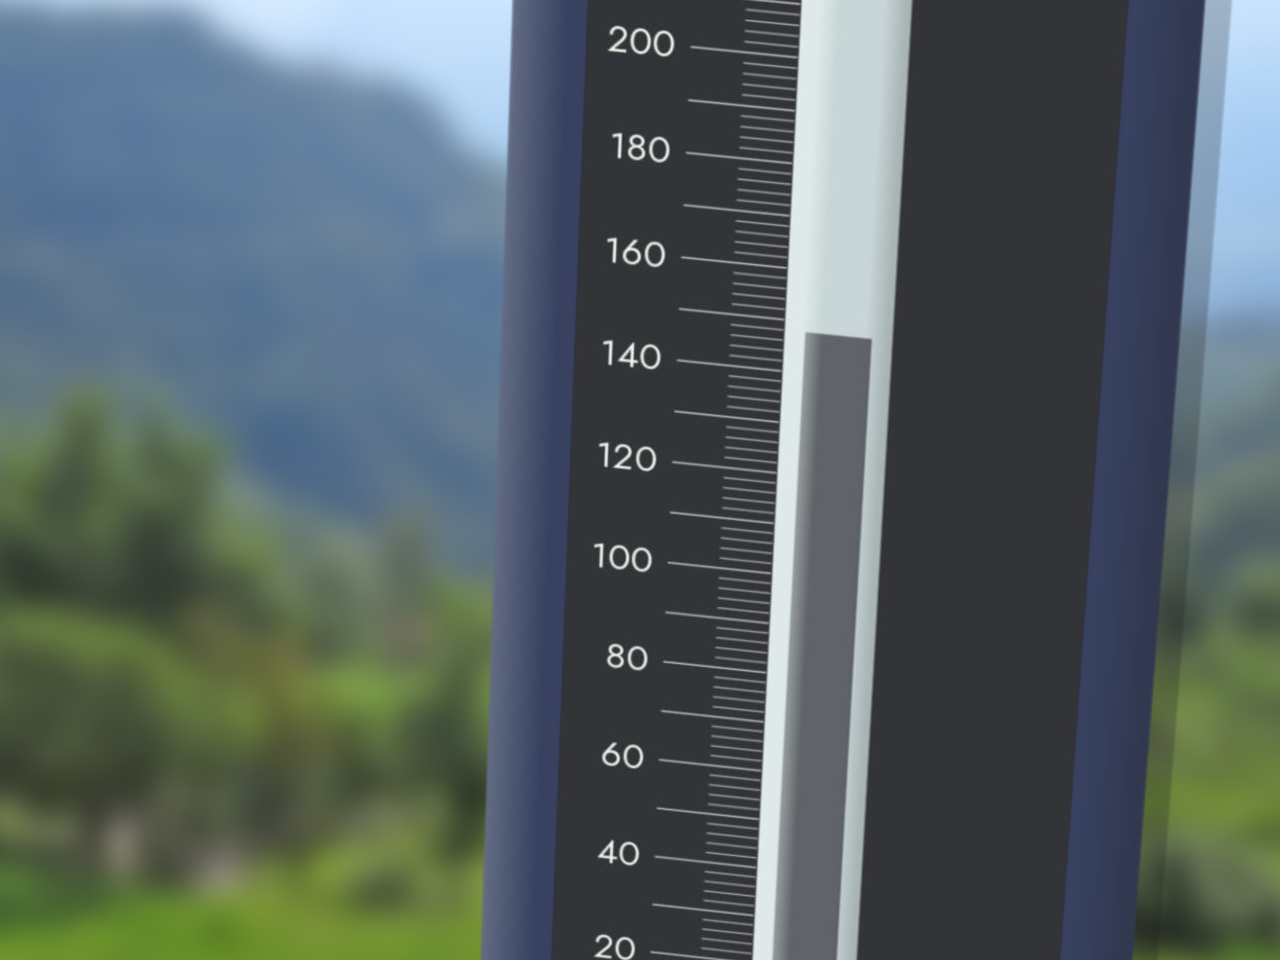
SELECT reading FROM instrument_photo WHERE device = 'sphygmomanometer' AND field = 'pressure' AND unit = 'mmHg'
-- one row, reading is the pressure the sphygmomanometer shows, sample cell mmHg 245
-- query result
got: mmHg 148
